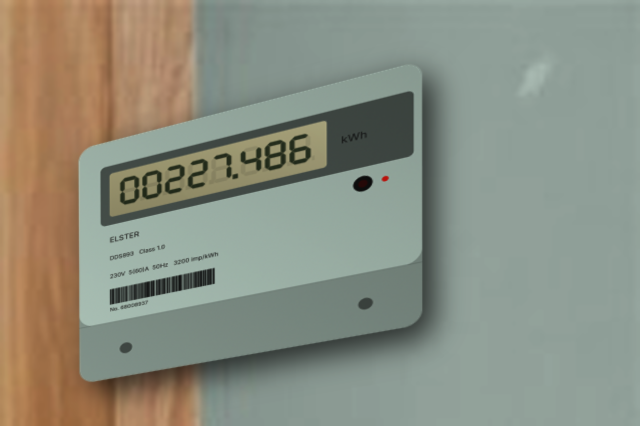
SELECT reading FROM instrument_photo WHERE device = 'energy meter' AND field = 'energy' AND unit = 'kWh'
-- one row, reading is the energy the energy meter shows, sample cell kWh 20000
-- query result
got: kWh 227.486
